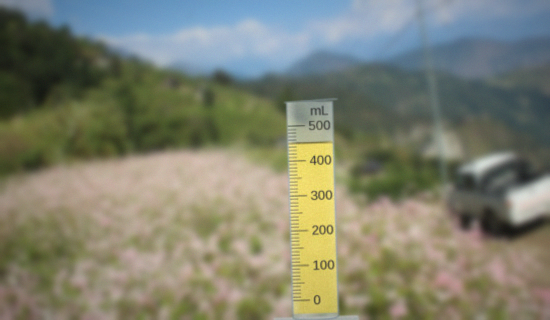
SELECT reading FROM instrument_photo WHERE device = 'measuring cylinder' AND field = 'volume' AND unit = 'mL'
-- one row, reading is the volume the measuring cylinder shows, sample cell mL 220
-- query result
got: mL 450
